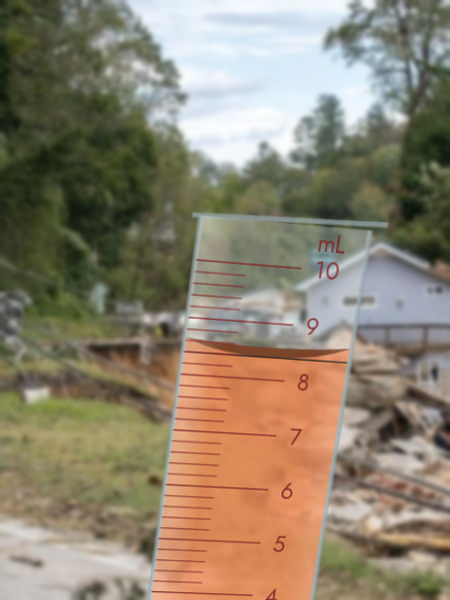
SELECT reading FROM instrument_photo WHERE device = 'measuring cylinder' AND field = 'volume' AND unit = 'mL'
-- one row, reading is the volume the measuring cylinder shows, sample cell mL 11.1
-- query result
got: mL 8.4
